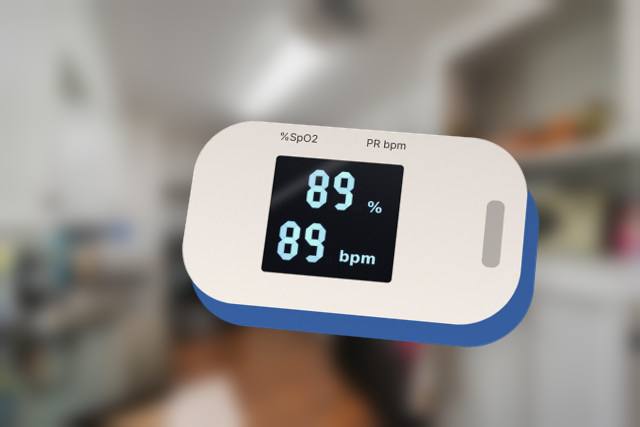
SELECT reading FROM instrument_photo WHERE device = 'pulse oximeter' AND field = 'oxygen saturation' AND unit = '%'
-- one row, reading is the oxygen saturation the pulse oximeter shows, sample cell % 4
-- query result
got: % 89
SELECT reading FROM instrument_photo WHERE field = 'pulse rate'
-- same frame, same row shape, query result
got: bpm 89
